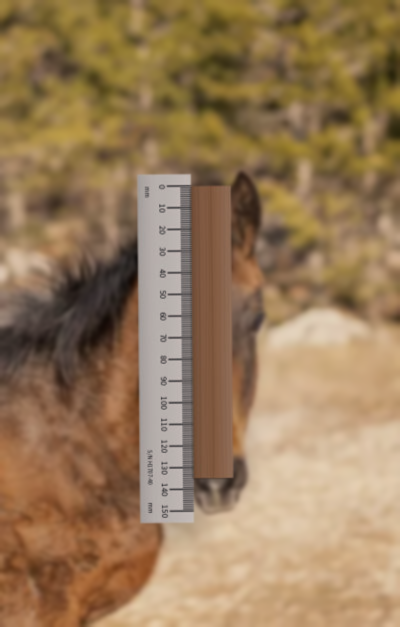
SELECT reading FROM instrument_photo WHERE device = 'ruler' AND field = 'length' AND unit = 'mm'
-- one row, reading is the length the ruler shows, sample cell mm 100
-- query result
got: mm 135
